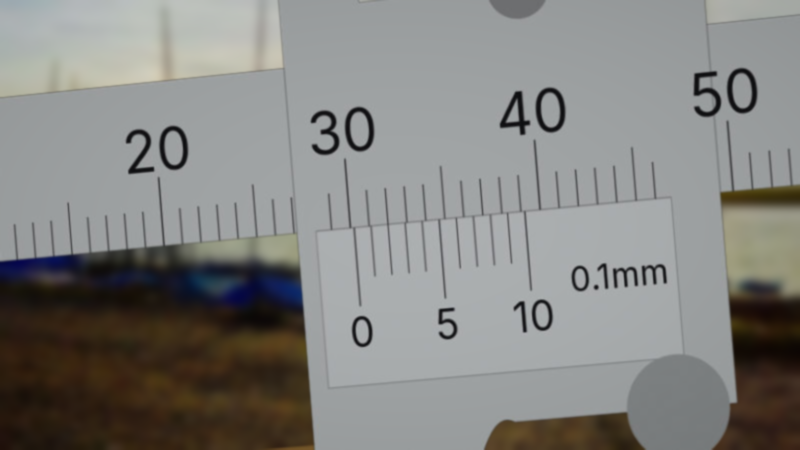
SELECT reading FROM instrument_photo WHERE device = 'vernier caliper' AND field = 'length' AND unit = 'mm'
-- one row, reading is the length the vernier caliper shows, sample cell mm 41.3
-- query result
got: mm 30.2
